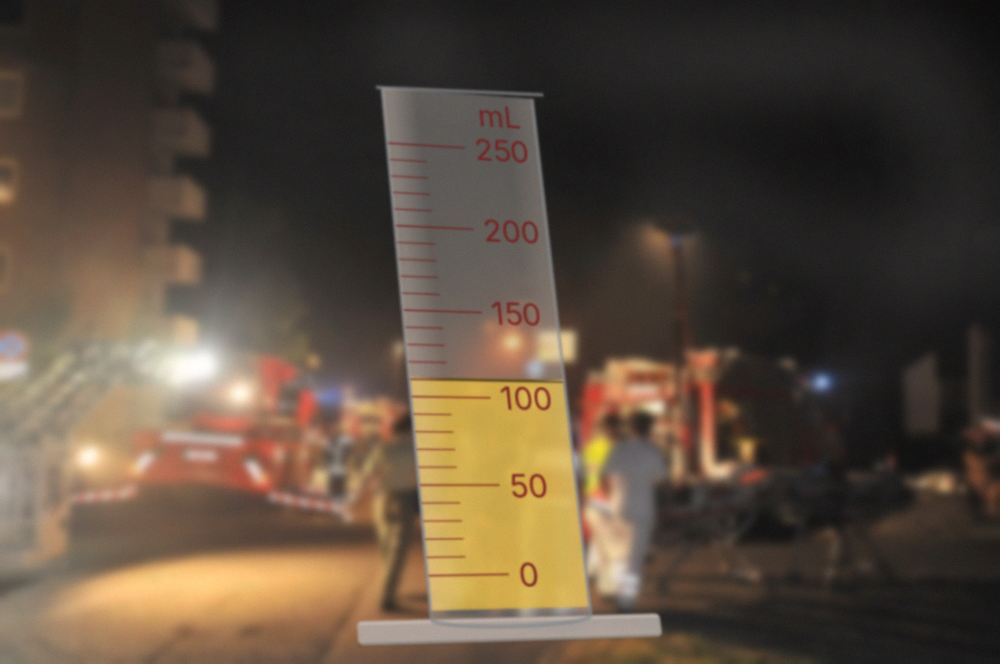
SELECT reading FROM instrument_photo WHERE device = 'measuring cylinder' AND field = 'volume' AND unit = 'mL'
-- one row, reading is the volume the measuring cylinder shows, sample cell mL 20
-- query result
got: mL 110
